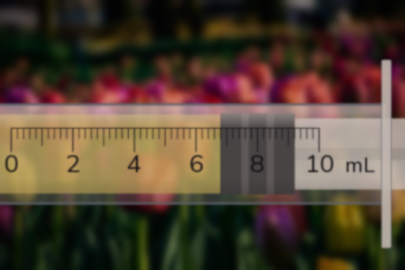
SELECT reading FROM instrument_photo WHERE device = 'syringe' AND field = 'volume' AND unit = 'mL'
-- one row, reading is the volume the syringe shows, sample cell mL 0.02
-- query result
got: mL 6.8
